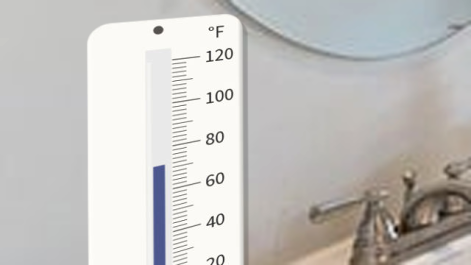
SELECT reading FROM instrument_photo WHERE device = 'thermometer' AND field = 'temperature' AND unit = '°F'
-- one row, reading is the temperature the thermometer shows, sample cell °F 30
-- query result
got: °F 72
